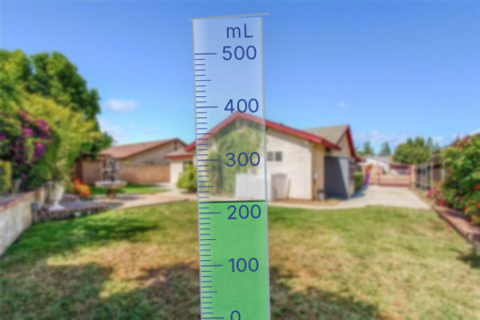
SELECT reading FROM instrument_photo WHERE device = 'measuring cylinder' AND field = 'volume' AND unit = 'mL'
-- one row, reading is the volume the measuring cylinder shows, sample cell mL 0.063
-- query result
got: mL 220
